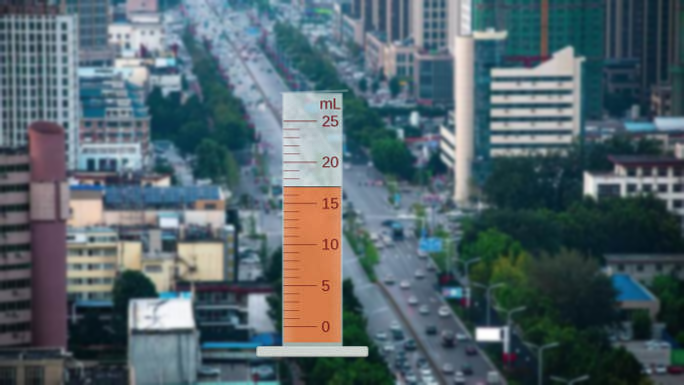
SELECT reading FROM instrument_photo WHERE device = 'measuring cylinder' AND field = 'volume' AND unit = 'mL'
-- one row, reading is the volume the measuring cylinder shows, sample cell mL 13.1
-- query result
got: mL 17
